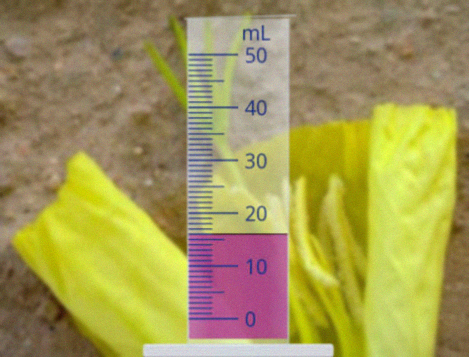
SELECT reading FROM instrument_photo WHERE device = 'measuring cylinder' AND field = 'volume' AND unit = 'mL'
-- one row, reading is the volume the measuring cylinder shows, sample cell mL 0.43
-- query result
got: mL 16
